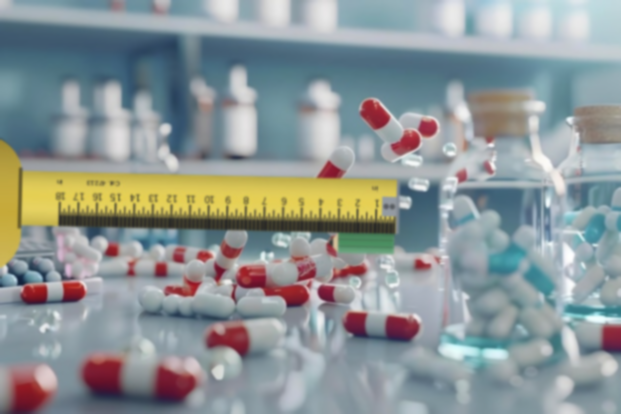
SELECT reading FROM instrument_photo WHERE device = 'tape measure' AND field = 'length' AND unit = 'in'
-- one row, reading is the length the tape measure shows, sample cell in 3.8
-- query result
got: in 3.5
